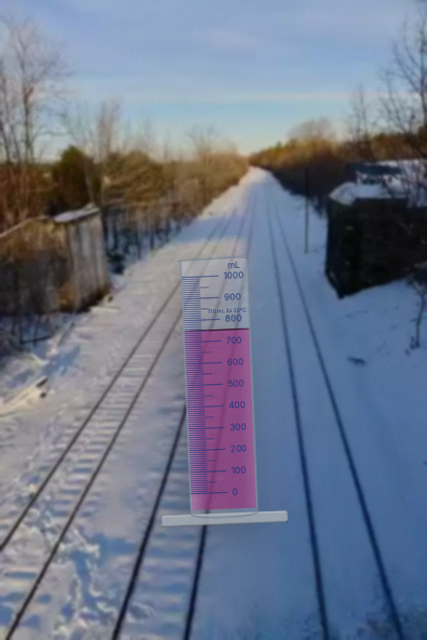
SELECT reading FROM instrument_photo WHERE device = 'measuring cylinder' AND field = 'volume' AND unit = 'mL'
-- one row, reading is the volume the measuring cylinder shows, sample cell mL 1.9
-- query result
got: mL 750
